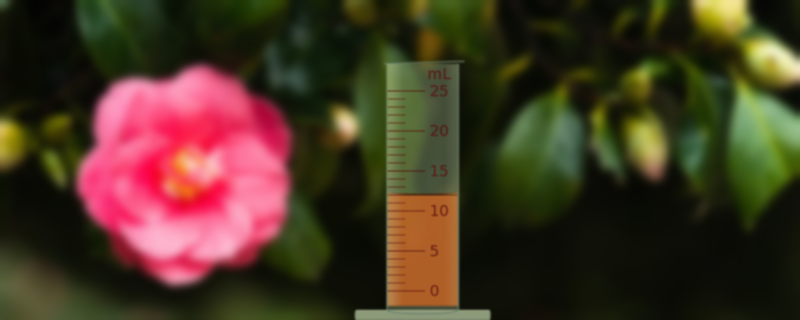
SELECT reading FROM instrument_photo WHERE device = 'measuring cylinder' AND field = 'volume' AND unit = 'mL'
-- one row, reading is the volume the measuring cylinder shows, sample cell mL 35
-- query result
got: mL 12
